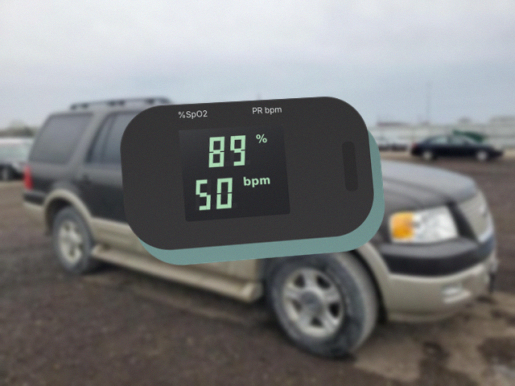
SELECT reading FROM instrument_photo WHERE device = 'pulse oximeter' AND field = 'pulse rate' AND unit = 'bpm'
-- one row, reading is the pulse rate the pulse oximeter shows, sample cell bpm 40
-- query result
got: bpm 50
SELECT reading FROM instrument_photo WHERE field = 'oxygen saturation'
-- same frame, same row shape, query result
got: % 89
